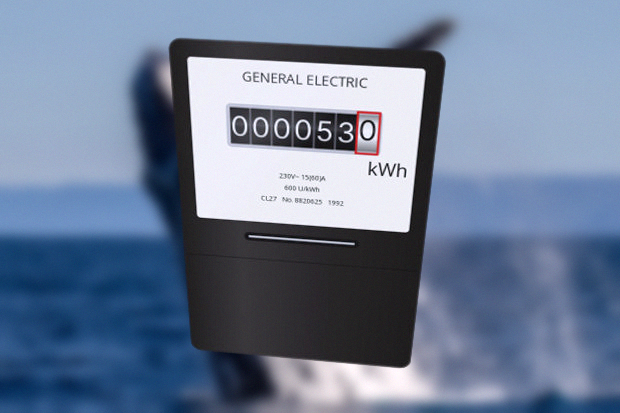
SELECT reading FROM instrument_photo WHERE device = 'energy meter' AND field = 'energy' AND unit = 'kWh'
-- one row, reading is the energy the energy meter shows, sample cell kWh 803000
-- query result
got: kWh 53.0
